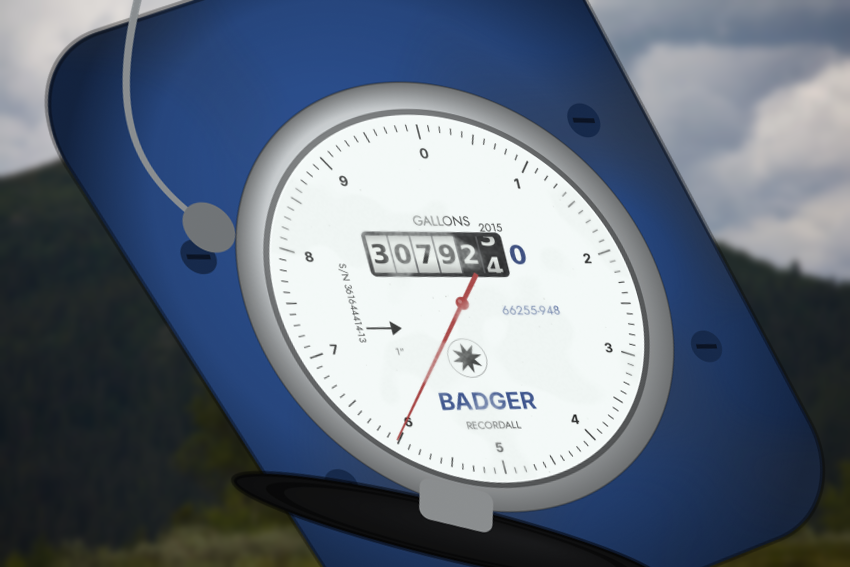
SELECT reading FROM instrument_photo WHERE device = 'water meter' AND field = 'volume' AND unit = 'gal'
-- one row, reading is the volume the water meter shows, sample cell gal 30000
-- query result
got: gal 3079236.0
